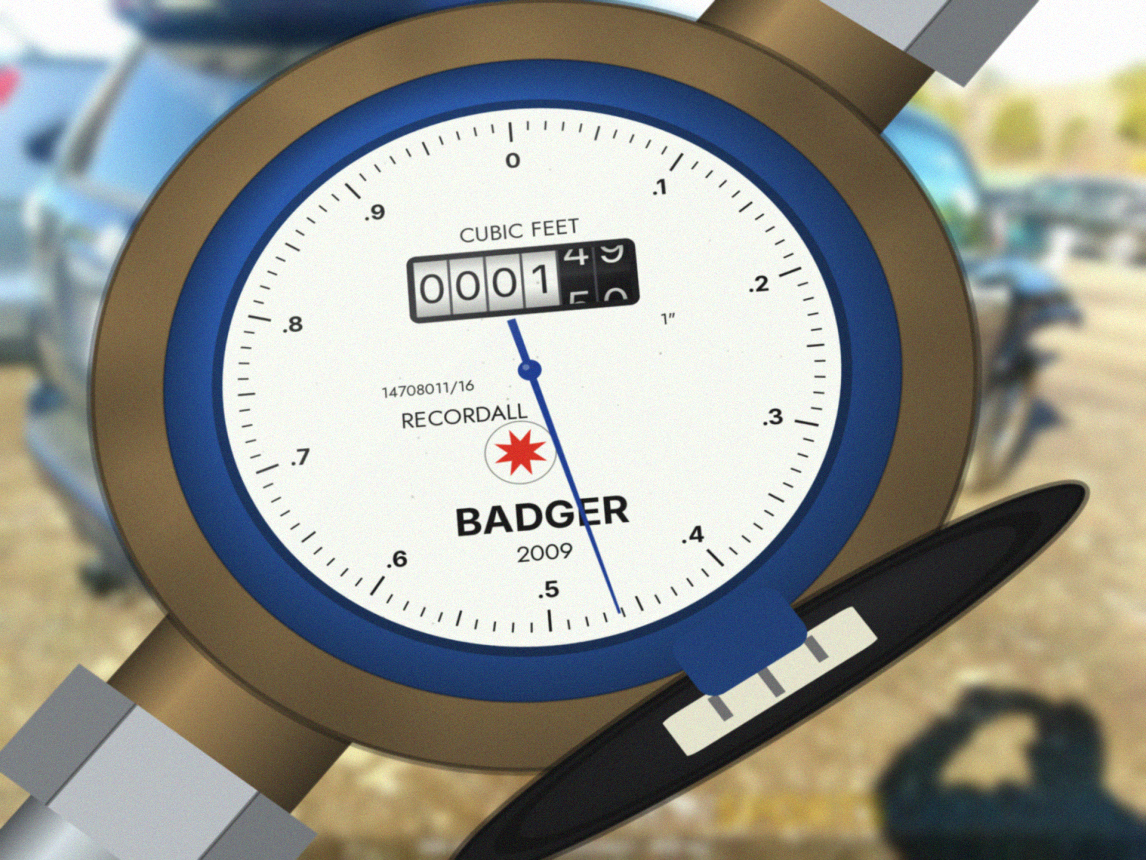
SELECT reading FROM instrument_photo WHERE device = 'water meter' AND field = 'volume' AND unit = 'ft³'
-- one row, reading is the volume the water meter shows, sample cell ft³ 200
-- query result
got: ft³ 149.46
